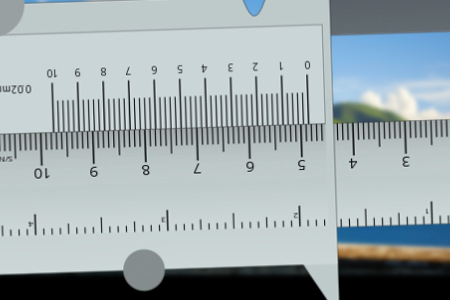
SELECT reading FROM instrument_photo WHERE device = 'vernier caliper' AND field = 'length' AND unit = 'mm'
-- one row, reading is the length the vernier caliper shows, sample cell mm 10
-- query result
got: mm 48.5
